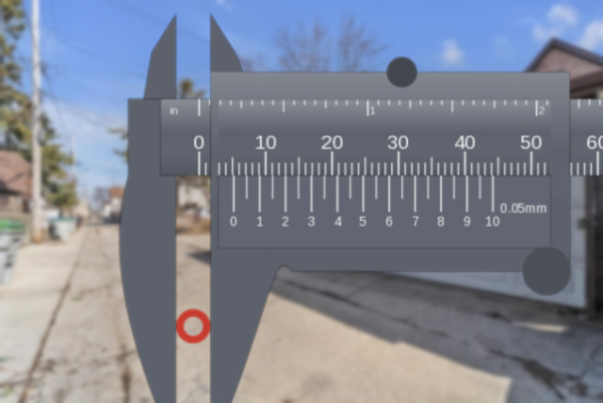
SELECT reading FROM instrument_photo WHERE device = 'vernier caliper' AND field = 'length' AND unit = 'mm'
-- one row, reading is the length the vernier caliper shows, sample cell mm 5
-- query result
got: mm 5.2
